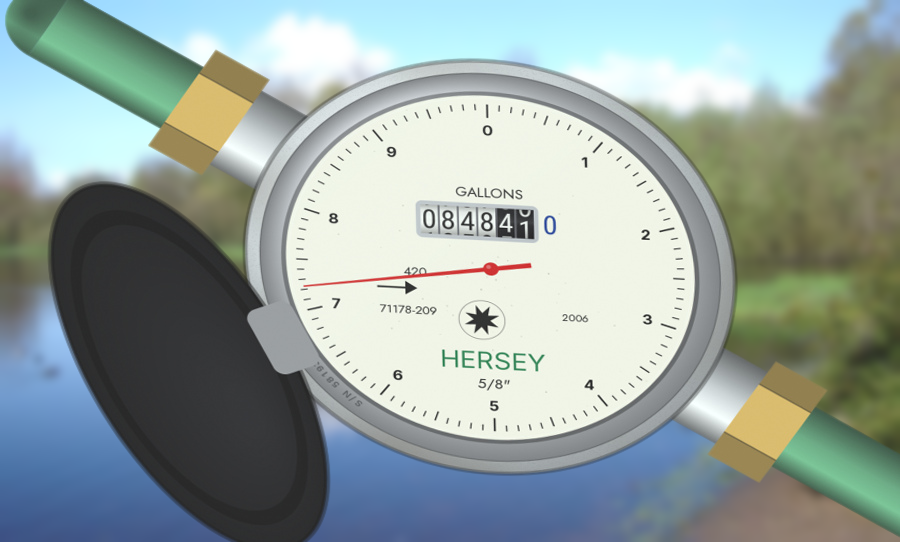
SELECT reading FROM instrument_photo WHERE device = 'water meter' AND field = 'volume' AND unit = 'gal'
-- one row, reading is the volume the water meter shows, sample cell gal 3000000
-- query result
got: gal 848407.2
